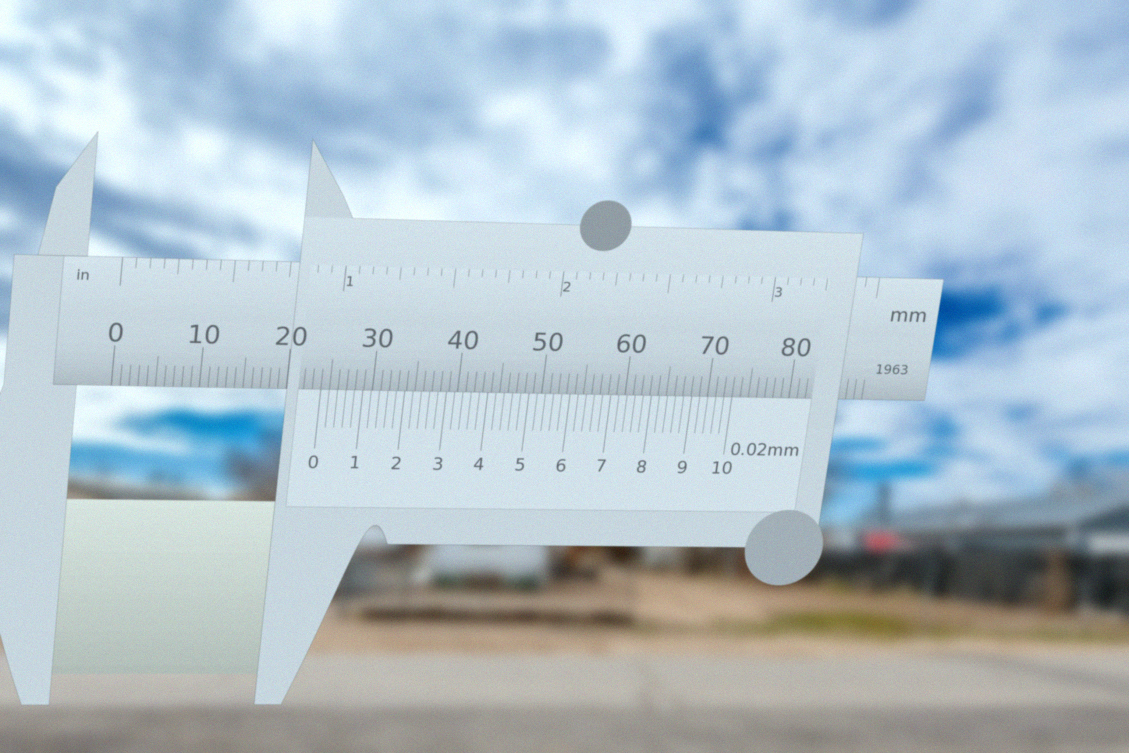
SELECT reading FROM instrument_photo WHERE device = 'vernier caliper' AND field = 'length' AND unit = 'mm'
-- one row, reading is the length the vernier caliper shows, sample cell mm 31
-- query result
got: mm 24.0
